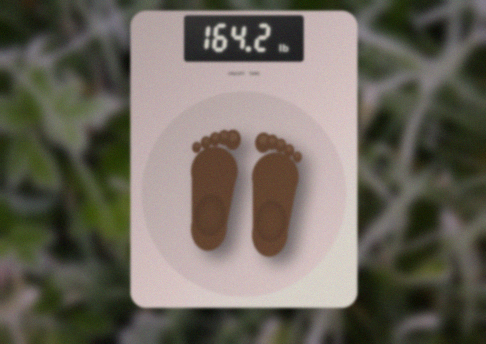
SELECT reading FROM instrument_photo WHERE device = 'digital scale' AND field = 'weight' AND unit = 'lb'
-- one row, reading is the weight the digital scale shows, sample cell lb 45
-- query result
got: lb 164.2
